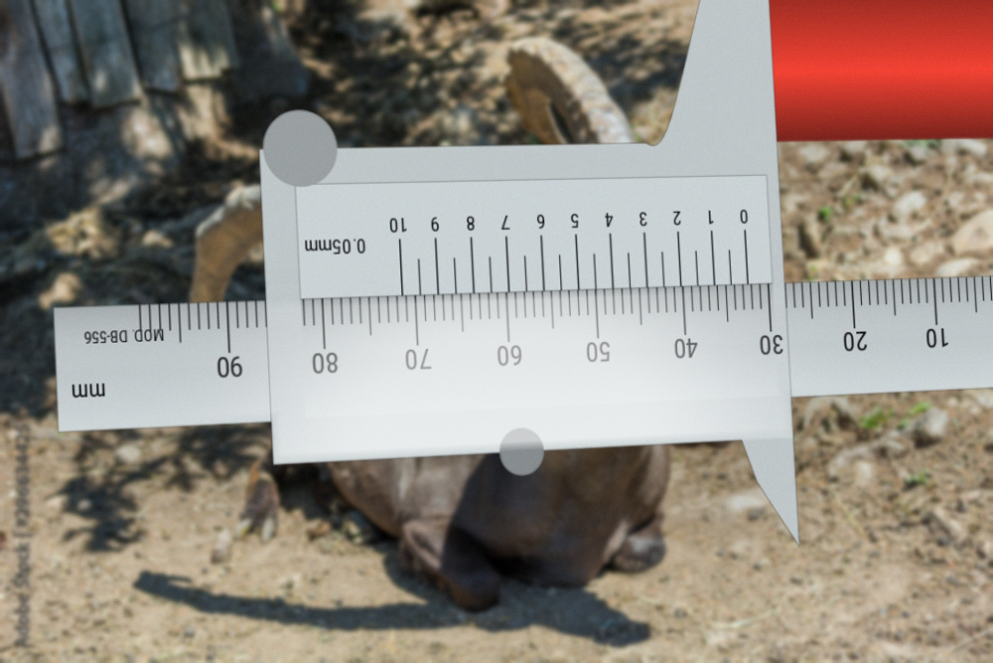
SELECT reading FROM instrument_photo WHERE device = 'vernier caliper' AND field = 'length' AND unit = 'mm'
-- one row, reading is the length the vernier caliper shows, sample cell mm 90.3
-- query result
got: mm 32.4
